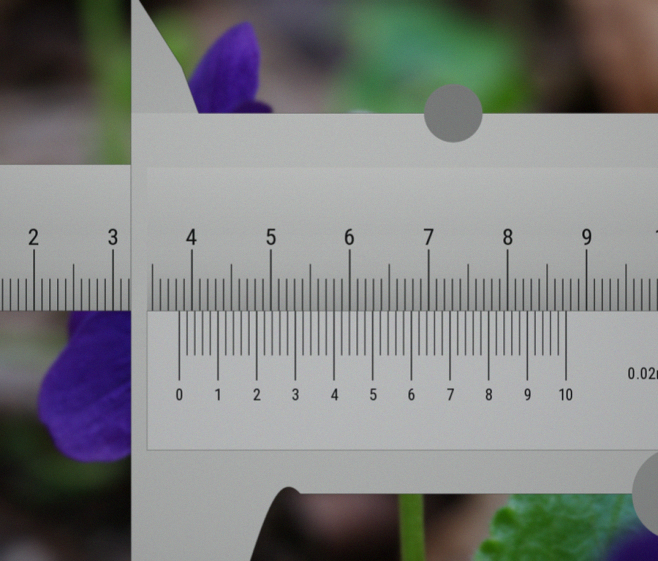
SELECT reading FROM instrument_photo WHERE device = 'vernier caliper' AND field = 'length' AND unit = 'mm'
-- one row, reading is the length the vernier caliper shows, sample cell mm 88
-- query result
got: mm 38.4
